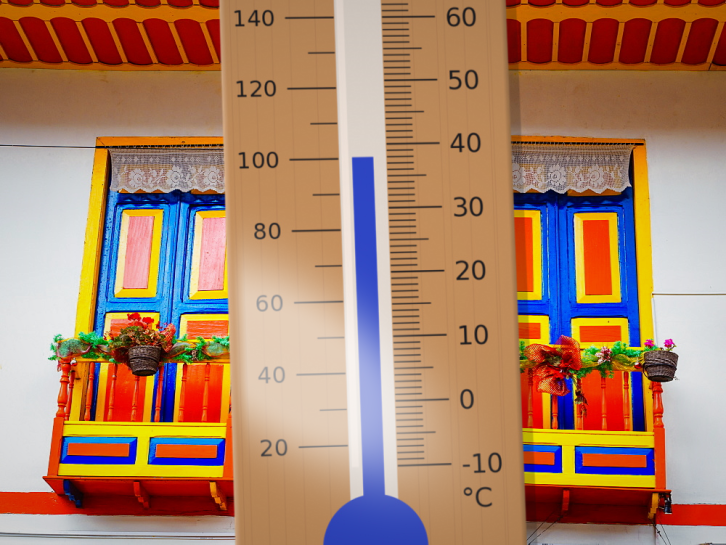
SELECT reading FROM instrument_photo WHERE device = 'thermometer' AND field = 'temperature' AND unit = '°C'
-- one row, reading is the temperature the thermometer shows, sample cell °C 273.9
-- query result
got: °C 38
